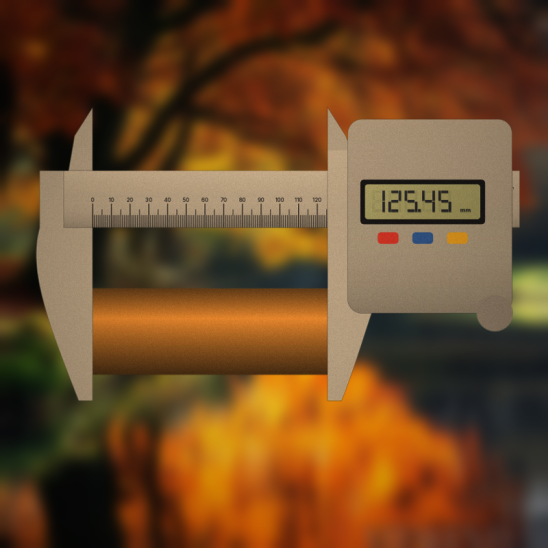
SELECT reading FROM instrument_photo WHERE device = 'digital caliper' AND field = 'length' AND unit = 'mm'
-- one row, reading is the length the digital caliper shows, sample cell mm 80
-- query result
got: mm 125.45
